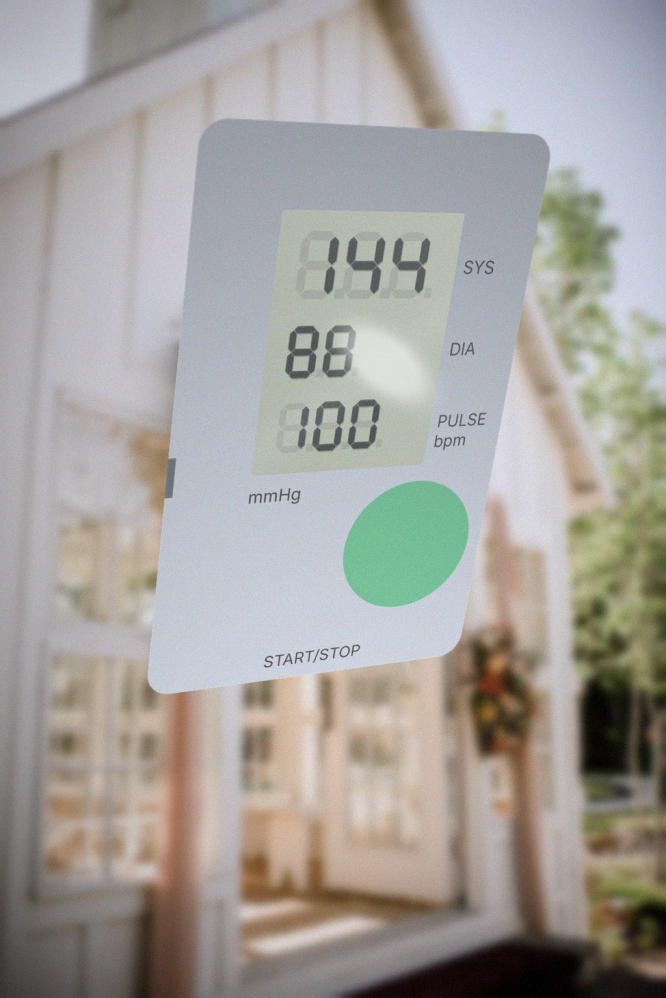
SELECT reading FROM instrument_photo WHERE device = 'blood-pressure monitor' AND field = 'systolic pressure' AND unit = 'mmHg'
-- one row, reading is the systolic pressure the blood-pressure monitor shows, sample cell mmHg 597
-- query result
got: mmHg 144
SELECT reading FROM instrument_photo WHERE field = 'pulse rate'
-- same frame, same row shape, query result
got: bpm 100
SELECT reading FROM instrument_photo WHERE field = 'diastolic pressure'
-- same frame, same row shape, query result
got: mmHg 88
